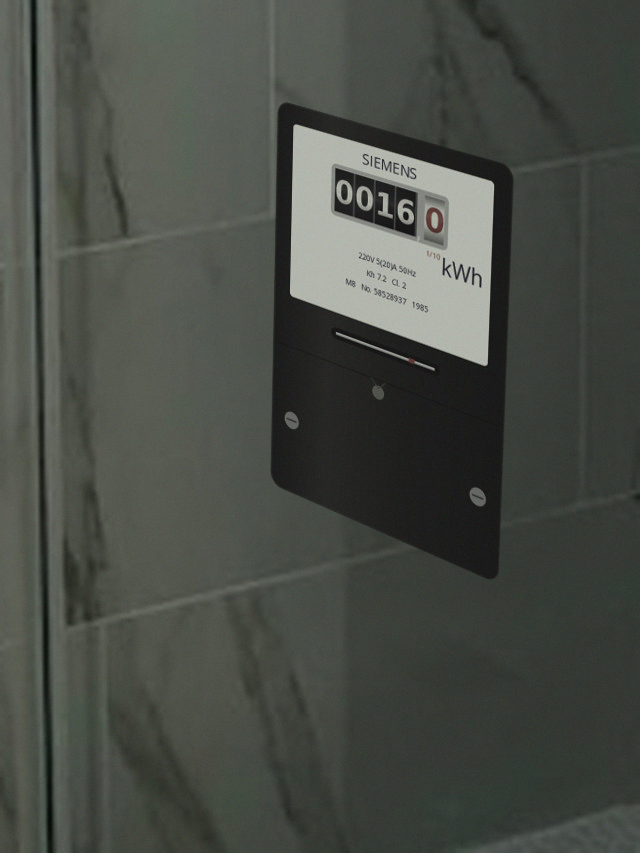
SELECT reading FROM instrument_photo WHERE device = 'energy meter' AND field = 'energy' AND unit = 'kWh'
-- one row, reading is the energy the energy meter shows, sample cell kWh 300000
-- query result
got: kWh 16.0
